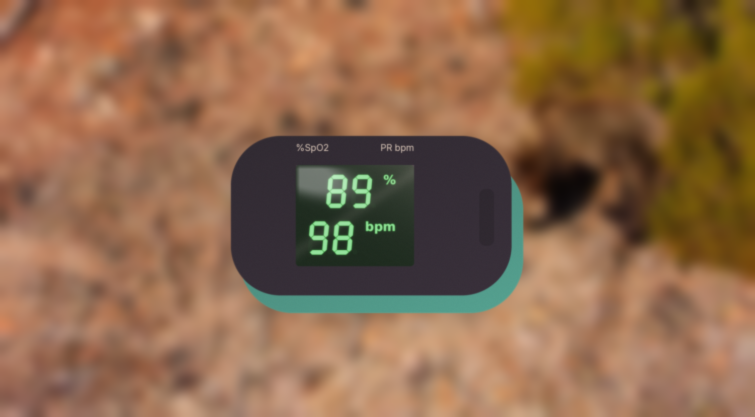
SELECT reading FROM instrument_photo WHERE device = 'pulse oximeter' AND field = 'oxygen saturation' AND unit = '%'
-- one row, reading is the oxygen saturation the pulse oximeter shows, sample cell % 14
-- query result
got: % 89
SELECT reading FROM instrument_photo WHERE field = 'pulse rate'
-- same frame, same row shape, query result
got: bpm 98
